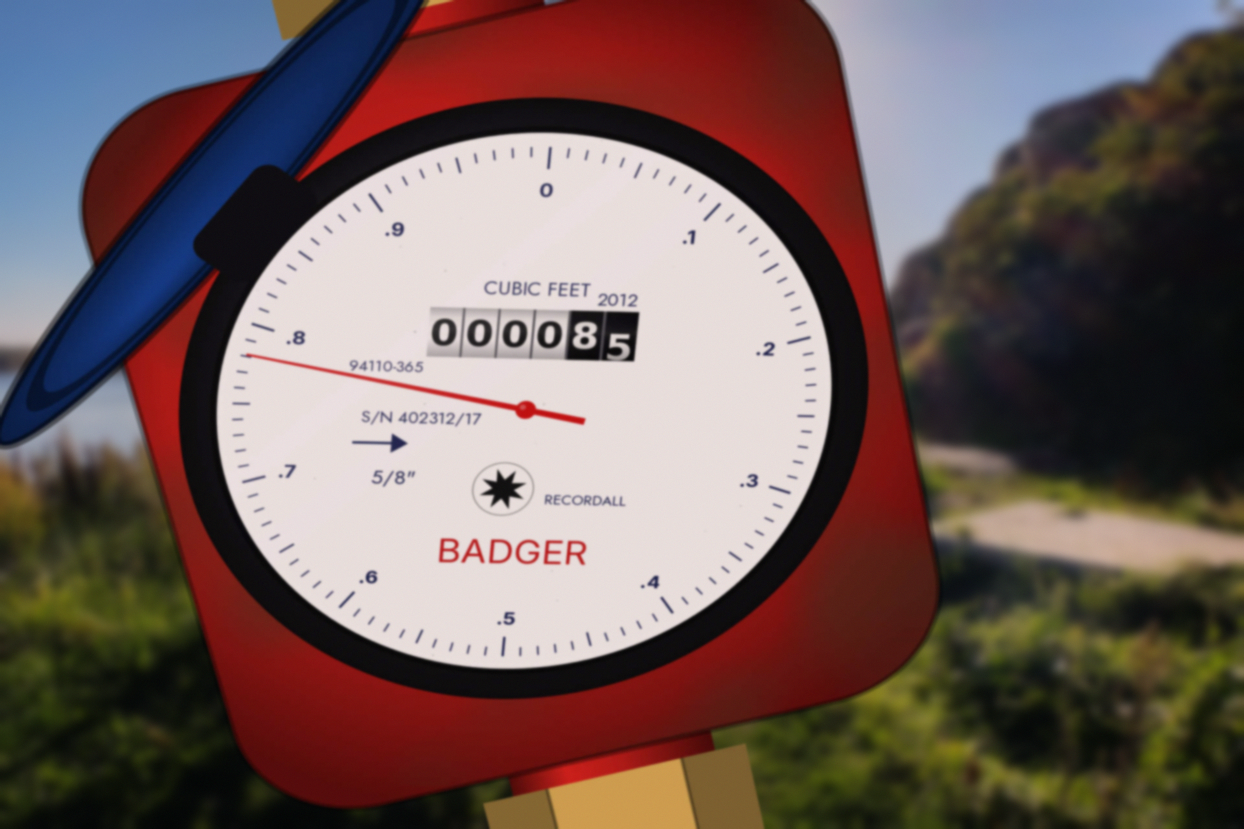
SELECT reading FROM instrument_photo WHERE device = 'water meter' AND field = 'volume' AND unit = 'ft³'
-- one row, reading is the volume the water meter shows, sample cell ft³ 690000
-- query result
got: ft³ 84.78
